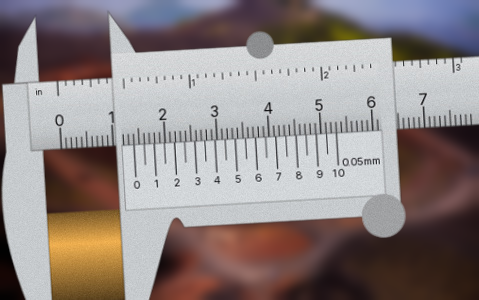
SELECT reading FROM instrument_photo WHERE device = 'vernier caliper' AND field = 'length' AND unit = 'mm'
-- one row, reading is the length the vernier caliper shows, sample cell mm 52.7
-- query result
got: mm 14.0
